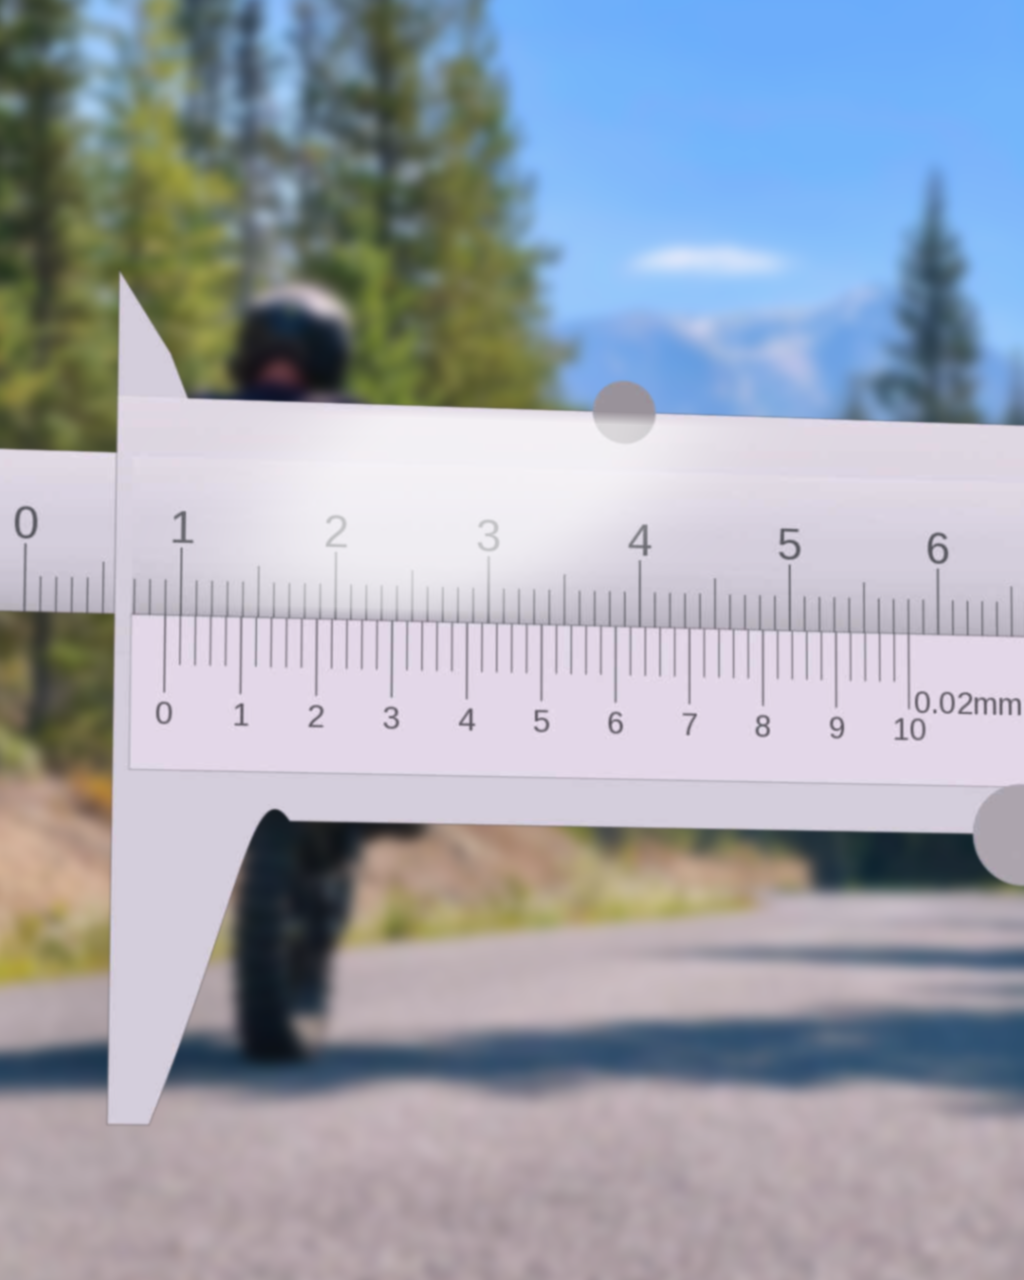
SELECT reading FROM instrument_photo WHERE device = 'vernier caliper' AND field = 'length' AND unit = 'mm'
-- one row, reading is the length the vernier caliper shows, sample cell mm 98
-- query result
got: mm 9.0
